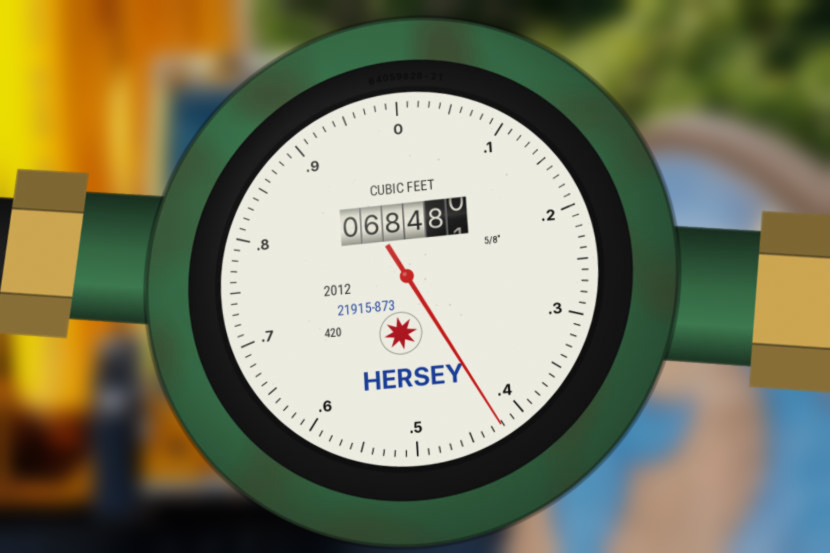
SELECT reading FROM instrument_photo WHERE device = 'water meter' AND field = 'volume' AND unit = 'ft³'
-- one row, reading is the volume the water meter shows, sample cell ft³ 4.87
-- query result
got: ft³ 68480.42
